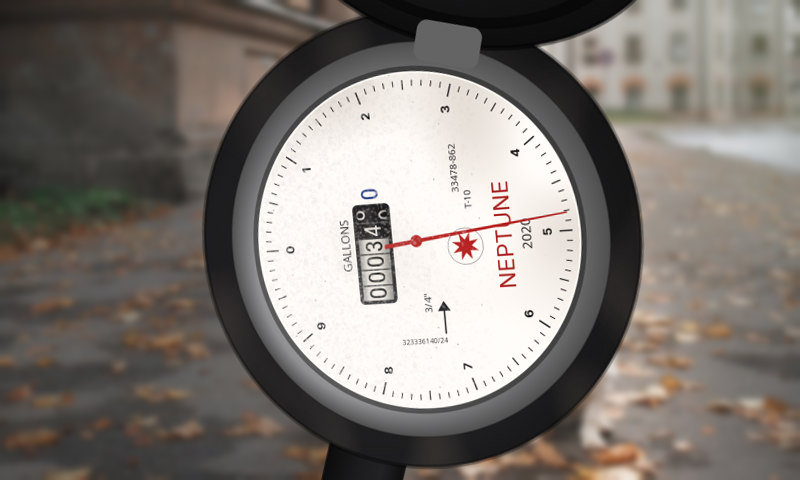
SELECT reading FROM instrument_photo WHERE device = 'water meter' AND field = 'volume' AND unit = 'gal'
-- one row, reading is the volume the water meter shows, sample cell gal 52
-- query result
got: gal 3484.8
